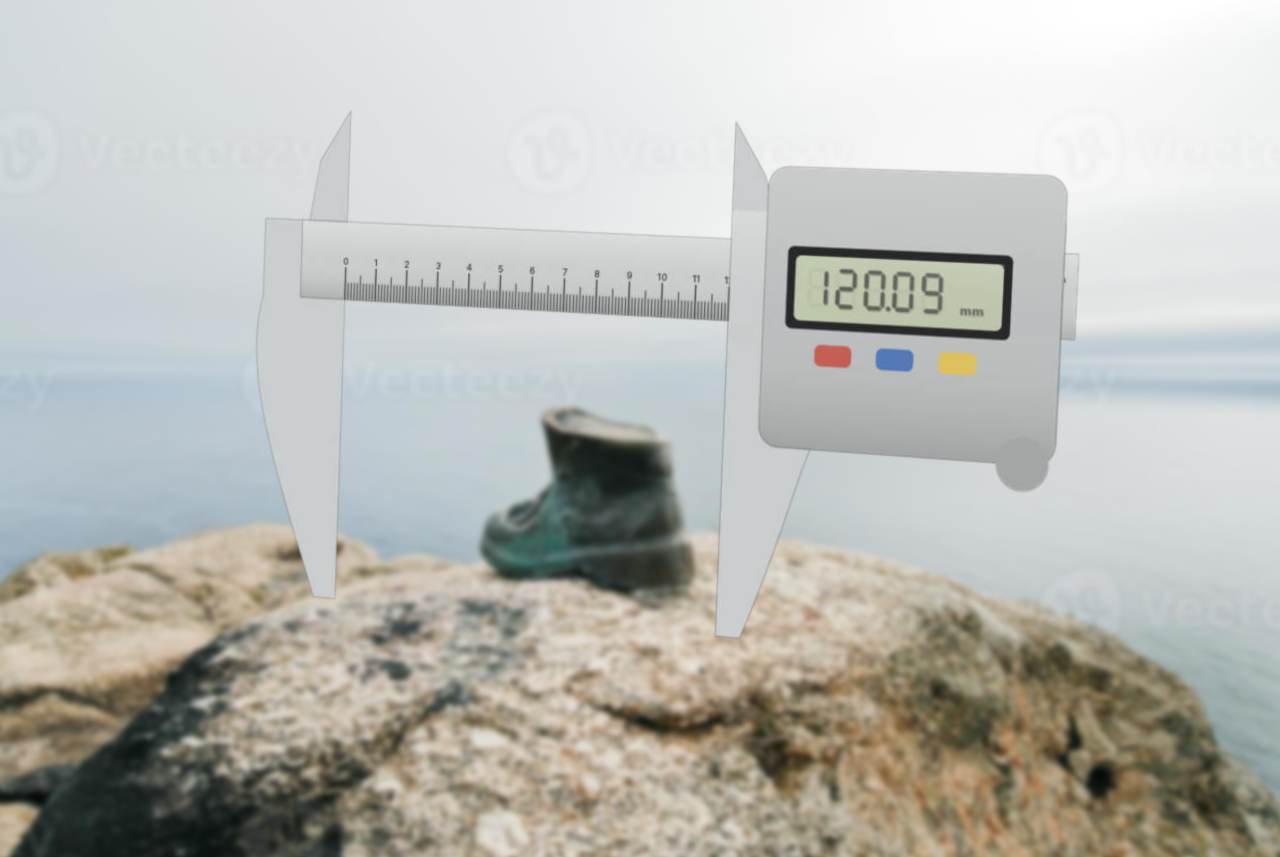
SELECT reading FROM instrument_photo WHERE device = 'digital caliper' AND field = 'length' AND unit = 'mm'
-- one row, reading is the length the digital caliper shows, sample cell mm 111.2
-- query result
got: mm 120.09
